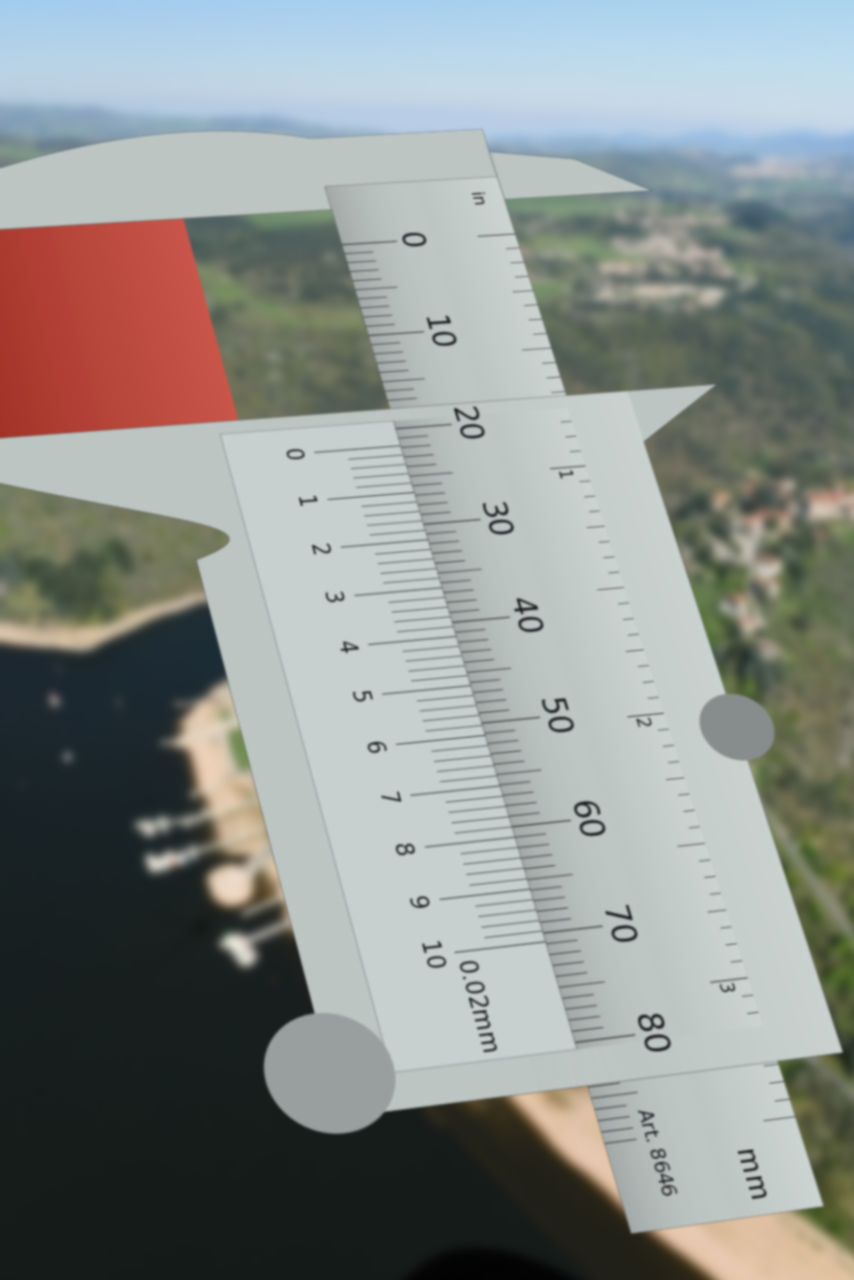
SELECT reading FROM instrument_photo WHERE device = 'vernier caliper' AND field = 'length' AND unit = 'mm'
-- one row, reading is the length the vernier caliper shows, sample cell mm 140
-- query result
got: mm 21.8
